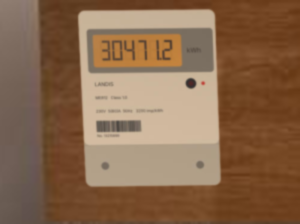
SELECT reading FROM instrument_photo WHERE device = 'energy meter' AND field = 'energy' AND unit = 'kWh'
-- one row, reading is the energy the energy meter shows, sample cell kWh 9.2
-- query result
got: kWh 30471.2
